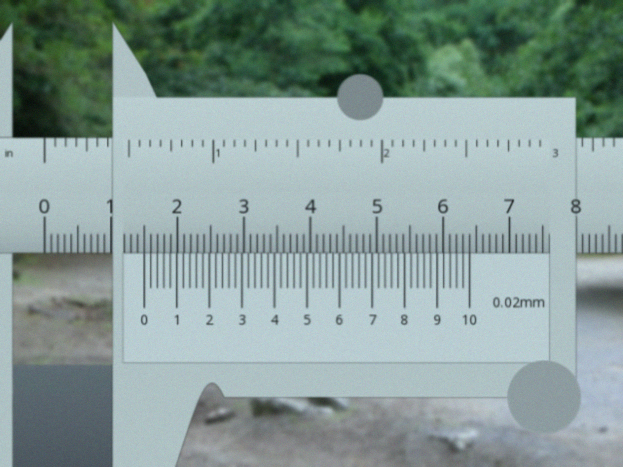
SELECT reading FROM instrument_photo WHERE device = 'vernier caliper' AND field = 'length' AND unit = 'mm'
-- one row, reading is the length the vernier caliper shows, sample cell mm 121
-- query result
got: mm 15.0
